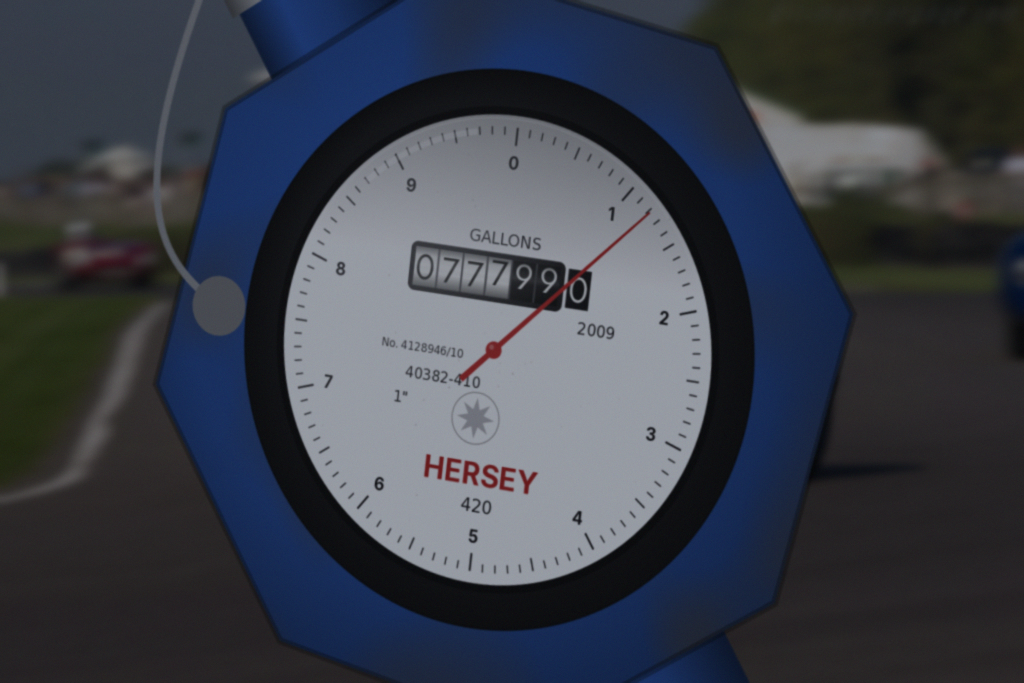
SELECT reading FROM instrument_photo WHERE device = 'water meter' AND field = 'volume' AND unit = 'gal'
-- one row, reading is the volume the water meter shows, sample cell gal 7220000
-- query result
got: gal 777991.2
